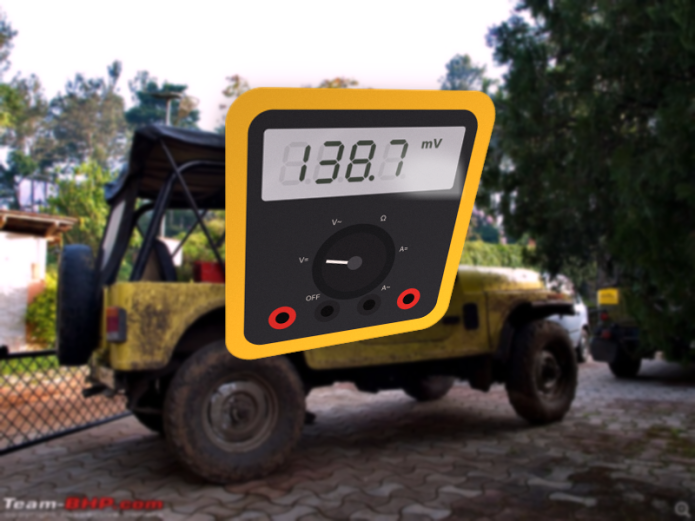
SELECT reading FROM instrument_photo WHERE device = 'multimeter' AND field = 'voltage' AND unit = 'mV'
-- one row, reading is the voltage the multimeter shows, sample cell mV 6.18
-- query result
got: mV 138.7
